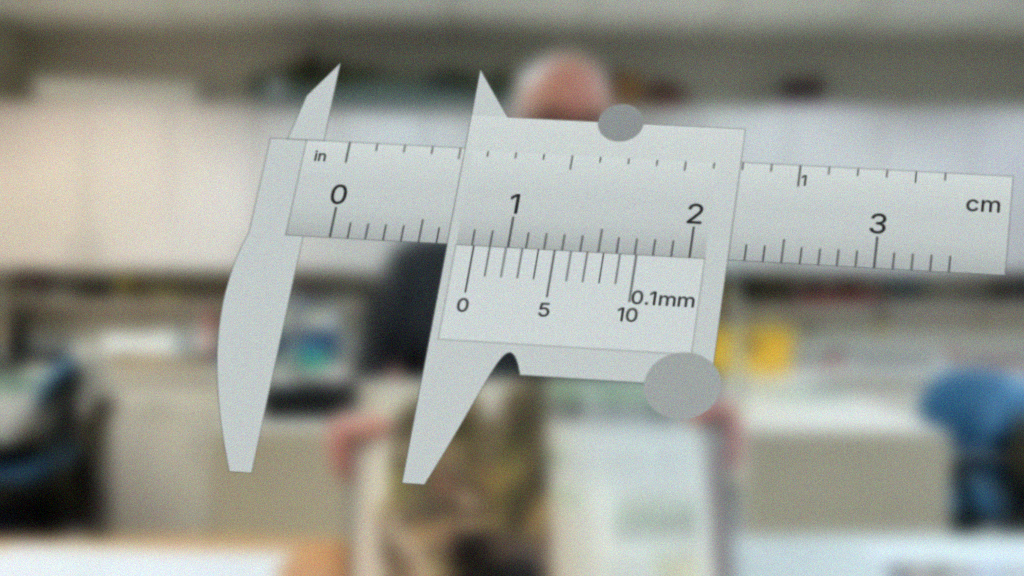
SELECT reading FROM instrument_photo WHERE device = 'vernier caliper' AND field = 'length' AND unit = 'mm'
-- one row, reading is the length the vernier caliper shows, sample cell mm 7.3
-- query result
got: mm 8.1
